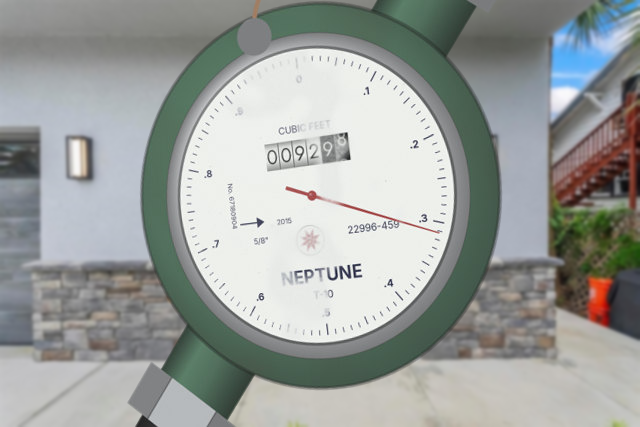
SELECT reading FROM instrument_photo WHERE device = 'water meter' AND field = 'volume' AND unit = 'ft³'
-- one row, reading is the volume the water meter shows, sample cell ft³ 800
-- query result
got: ft³ 9298.31
